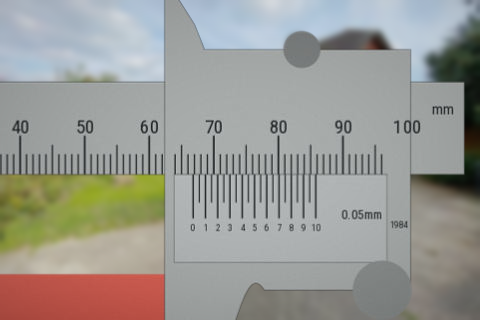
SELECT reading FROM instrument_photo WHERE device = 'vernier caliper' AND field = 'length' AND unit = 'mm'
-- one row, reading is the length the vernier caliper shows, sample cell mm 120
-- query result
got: mm 66.8
